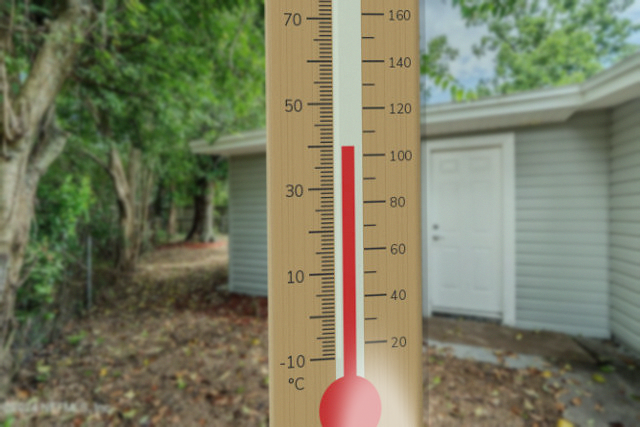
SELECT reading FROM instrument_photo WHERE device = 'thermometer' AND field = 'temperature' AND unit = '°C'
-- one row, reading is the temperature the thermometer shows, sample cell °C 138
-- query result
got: °C 40
